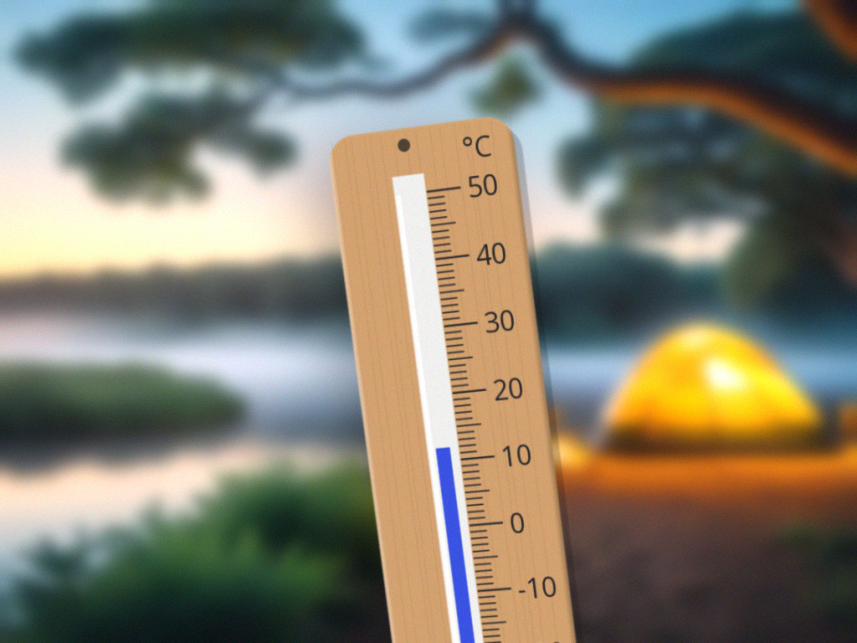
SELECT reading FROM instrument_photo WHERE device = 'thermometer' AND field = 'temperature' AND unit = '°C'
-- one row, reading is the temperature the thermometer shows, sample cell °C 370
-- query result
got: °C 12
